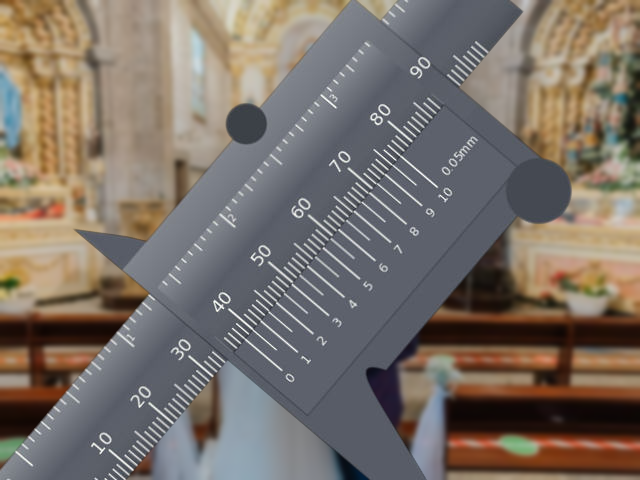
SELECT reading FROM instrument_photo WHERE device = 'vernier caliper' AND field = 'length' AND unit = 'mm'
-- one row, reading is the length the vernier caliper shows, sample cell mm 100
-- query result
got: mm 38.0
